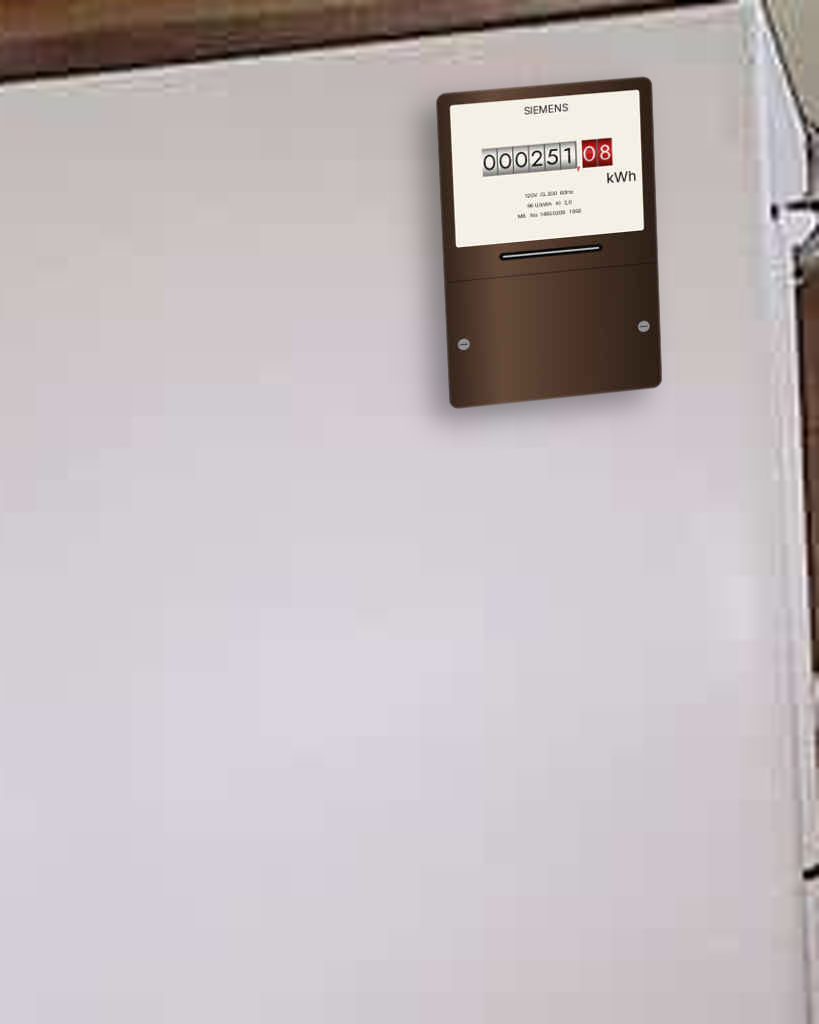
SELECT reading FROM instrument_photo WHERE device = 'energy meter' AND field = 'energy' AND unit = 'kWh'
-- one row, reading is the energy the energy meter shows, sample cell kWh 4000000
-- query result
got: kWh 251.08
